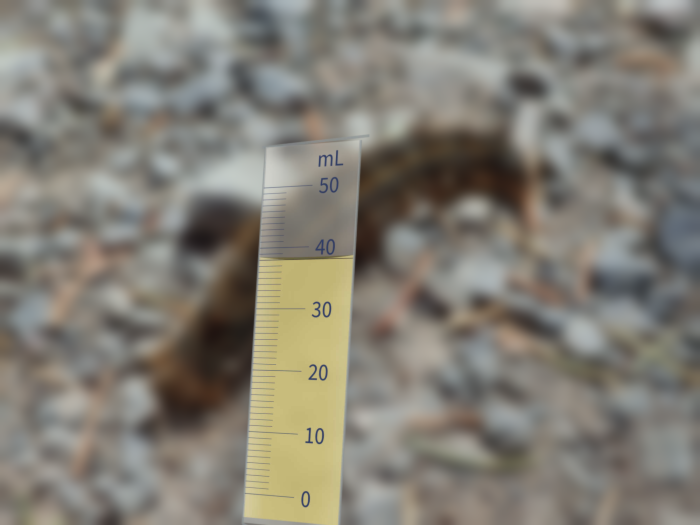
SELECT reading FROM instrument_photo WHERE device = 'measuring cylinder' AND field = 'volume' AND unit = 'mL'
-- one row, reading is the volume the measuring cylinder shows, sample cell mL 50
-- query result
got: mL 38
